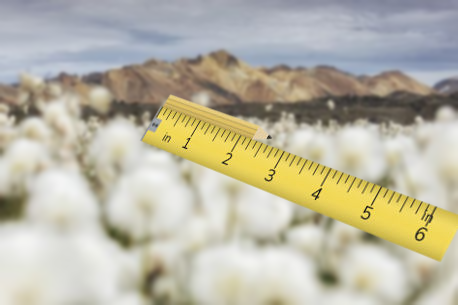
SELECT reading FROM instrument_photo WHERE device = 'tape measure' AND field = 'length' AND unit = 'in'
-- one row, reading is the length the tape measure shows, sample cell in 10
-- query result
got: in 2.625
